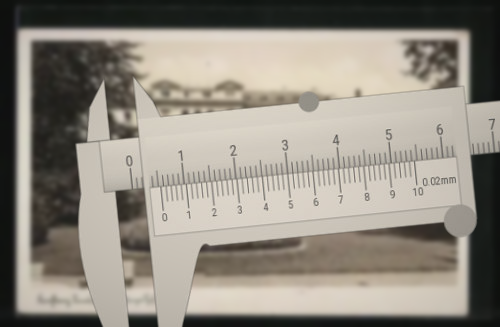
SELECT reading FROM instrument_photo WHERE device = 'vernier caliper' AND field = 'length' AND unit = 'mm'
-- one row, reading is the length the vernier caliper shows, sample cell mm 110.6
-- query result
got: mm 5.5
